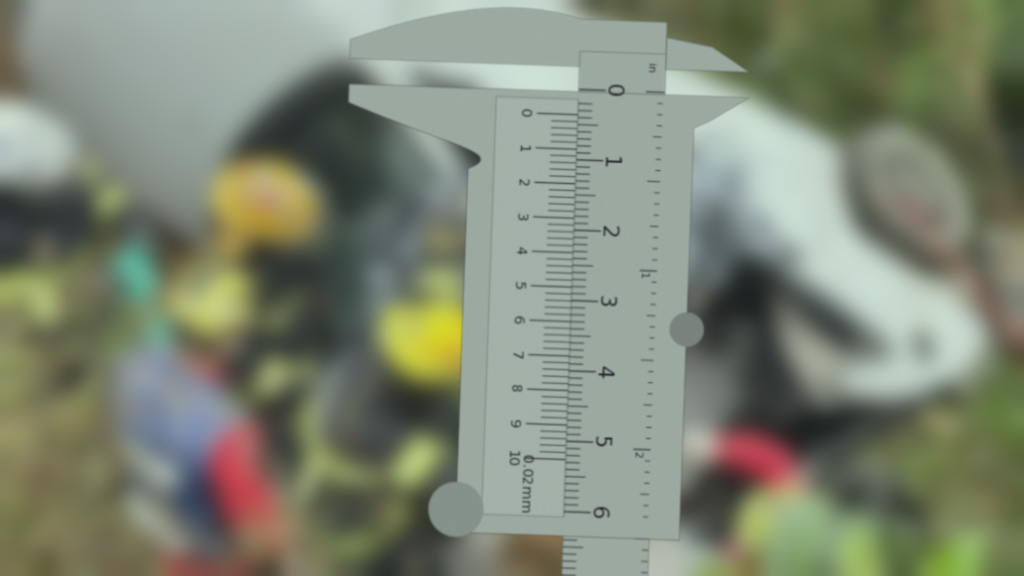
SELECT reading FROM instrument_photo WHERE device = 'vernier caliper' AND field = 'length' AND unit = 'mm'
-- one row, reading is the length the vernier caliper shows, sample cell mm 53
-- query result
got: mm 3.6
